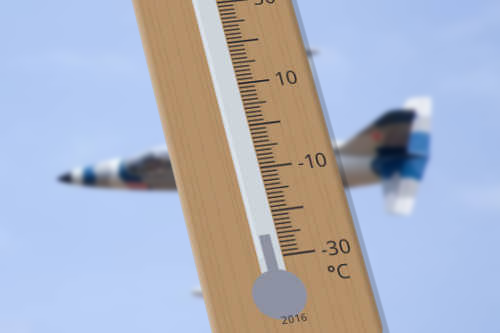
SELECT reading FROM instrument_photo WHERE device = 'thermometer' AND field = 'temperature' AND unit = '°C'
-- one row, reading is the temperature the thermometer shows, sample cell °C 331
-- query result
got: °C -25
